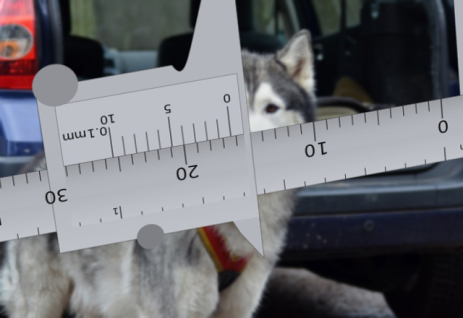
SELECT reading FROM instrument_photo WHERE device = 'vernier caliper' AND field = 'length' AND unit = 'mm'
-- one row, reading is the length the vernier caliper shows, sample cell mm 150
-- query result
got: mm 16.4
